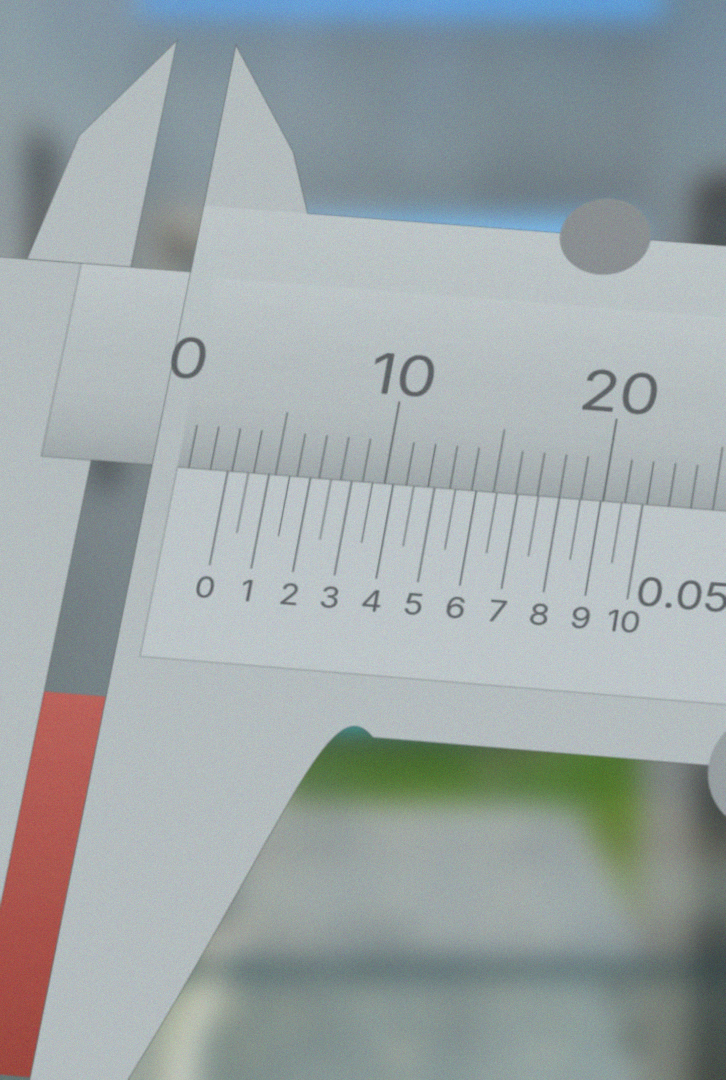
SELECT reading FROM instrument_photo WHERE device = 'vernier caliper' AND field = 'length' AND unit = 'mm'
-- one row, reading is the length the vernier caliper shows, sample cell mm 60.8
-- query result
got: mm 2.8
